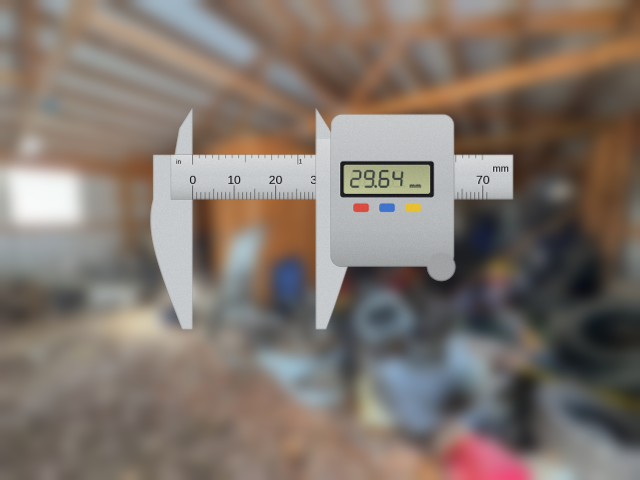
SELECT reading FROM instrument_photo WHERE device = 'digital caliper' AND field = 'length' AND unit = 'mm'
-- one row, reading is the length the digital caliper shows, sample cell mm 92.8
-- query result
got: mm 29.64
